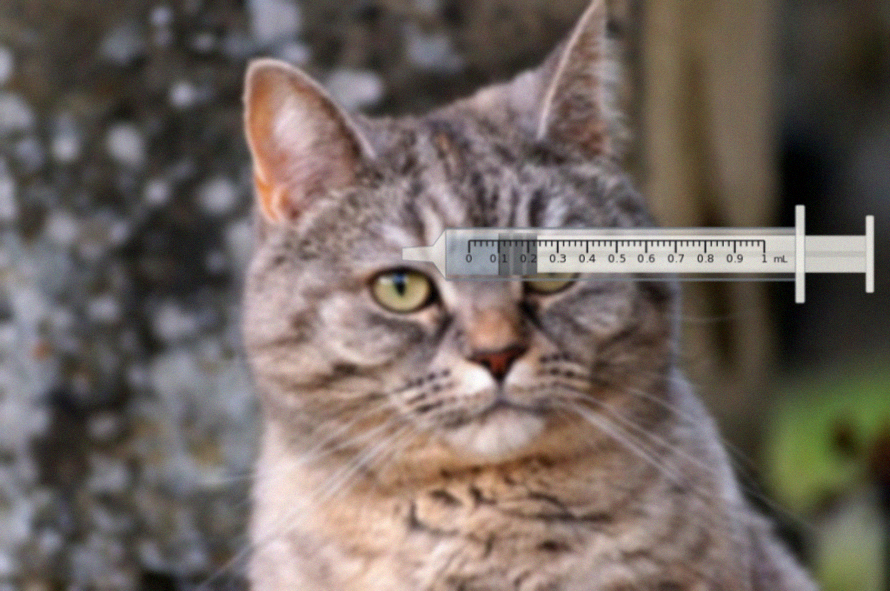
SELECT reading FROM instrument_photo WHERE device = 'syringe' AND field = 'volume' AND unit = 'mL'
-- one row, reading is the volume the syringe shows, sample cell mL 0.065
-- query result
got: mL 0.1
